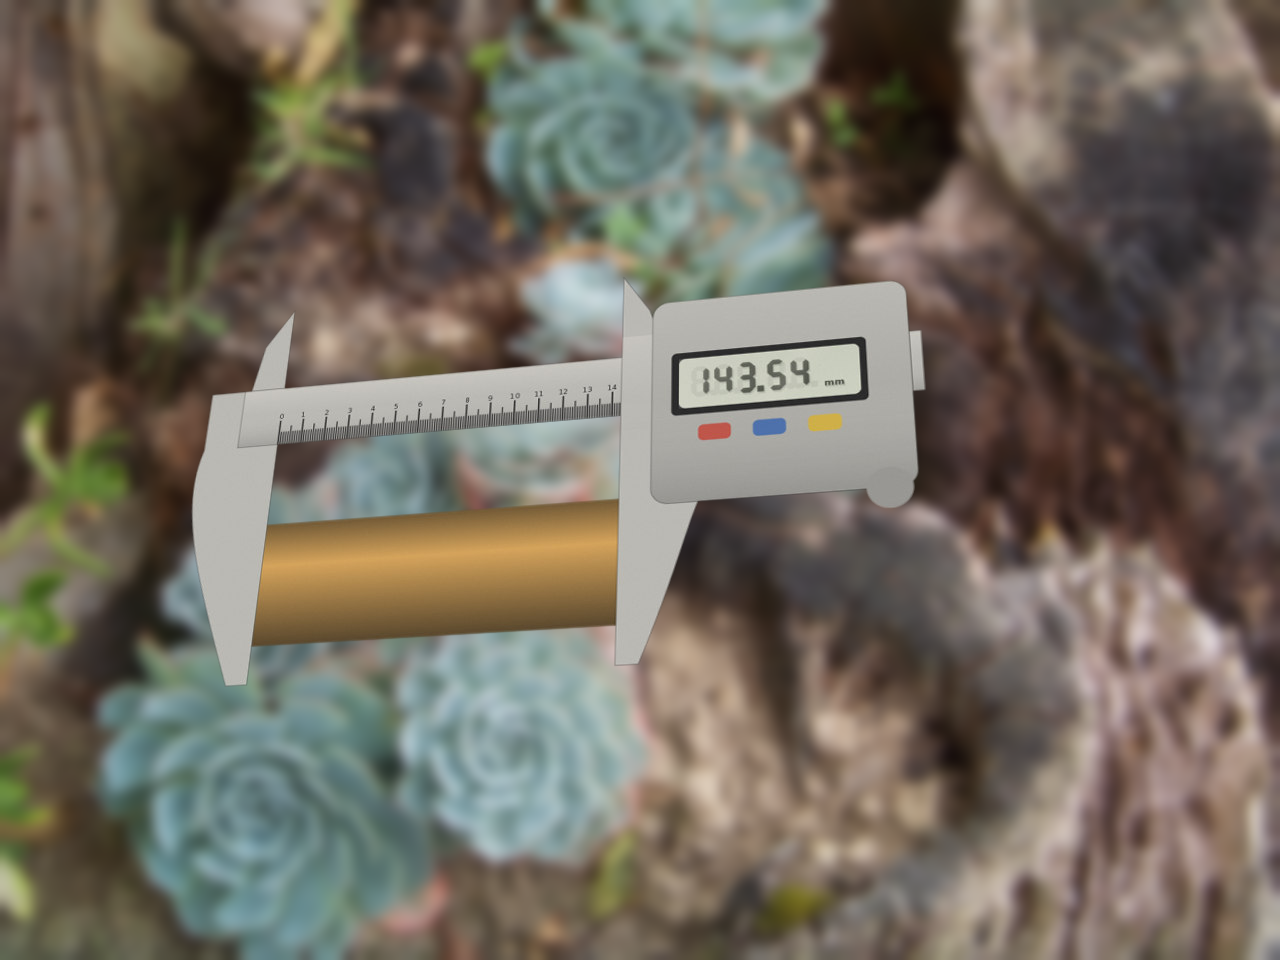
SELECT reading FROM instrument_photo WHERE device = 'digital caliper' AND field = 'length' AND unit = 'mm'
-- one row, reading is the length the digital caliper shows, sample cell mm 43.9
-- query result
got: mm 143.54
